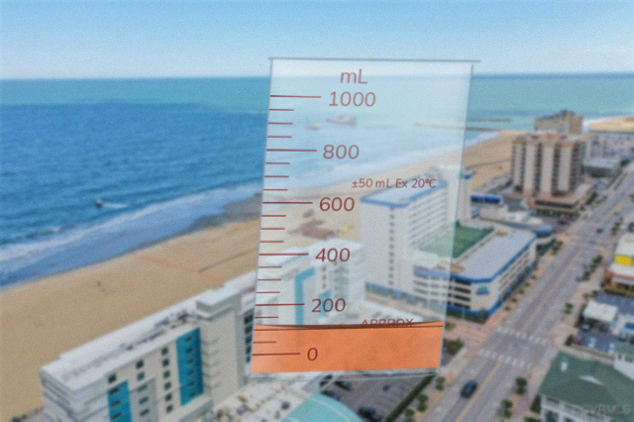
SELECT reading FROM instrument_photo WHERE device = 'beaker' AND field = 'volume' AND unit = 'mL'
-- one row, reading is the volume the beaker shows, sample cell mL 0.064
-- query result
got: mL 100
